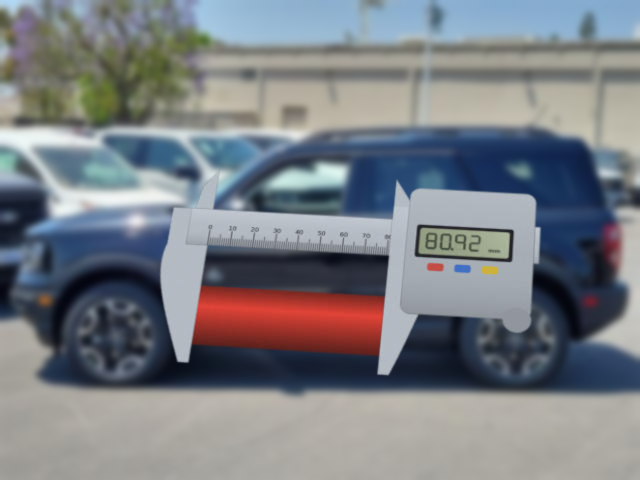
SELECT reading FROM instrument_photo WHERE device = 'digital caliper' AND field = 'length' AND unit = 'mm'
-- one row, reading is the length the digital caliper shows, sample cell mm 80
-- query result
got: mm 80.92
